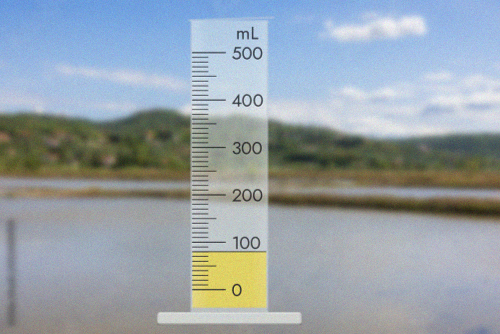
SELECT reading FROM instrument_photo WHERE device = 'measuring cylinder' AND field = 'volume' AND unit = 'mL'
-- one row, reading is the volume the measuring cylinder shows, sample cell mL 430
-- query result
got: mL 80
